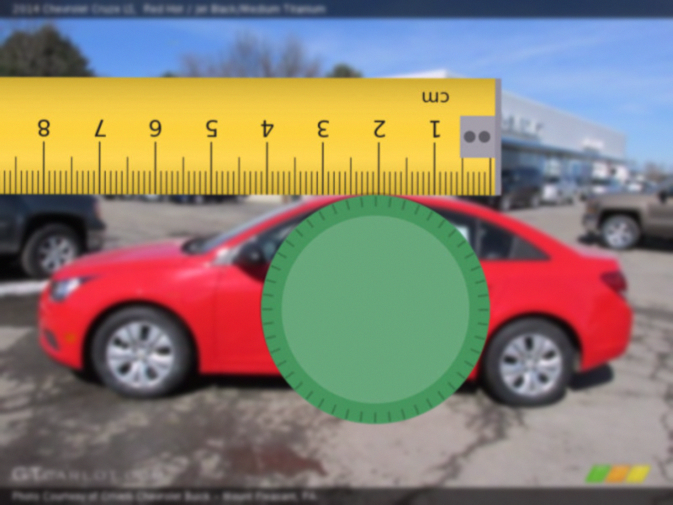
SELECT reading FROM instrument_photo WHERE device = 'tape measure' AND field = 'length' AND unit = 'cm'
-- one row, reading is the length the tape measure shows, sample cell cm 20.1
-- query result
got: cm 4.1
